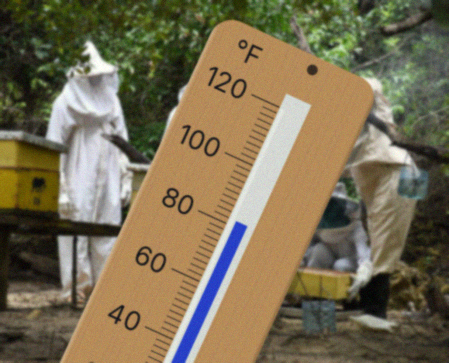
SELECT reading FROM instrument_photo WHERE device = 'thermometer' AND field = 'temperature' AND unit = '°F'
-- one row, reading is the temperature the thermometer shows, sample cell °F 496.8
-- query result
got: °F 82
